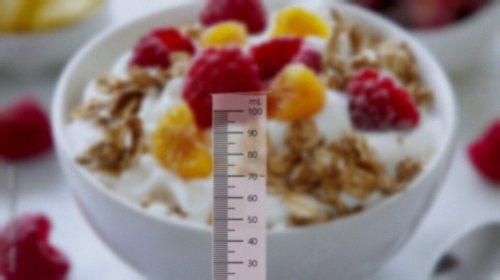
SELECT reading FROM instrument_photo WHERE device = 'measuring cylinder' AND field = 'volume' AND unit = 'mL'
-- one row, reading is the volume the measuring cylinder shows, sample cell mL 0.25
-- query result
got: mL 70
